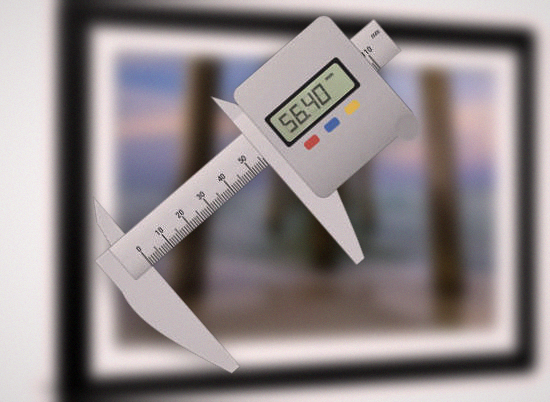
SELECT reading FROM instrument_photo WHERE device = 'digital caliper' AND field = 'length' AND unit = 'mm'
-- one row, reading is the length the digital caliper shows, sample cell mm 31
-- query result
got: mm 56.40
